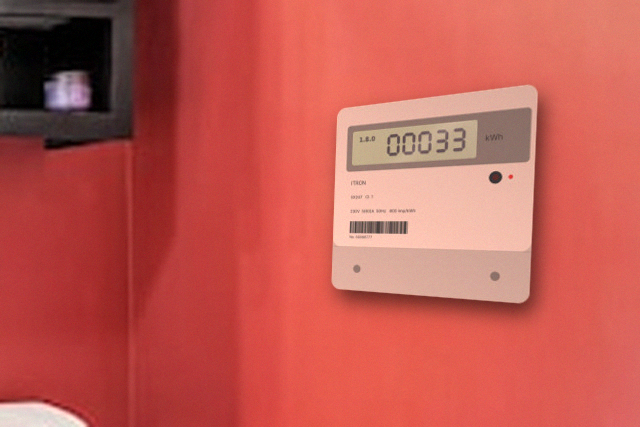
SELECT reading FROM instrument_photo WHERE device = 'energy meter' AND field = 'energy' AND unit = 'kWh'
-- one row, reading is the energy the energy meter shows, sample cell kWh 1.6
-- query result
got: kWh 33
